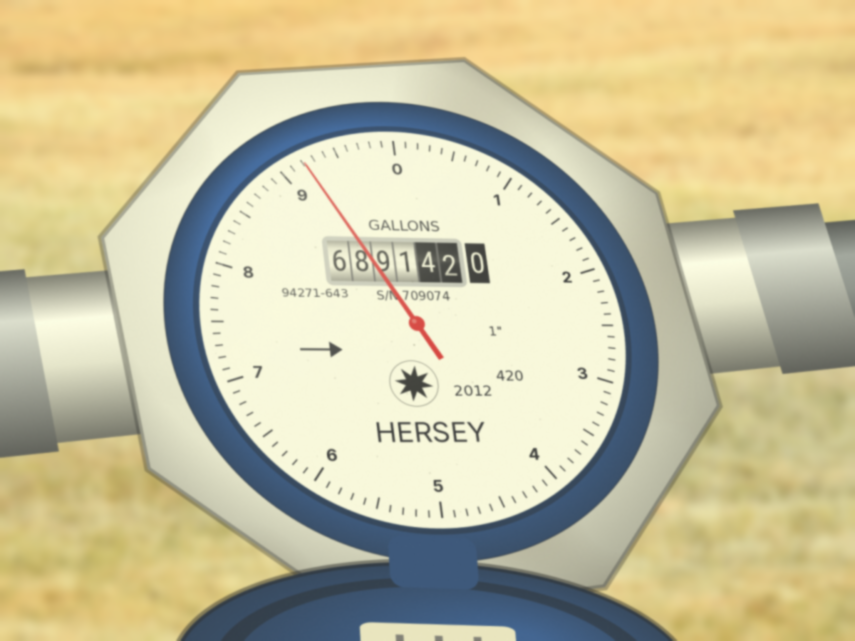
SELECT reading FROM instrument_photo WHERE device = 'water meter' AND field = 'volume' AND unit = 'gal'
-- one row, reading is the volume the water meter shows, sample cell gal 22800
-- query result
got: gal 6891419.2
